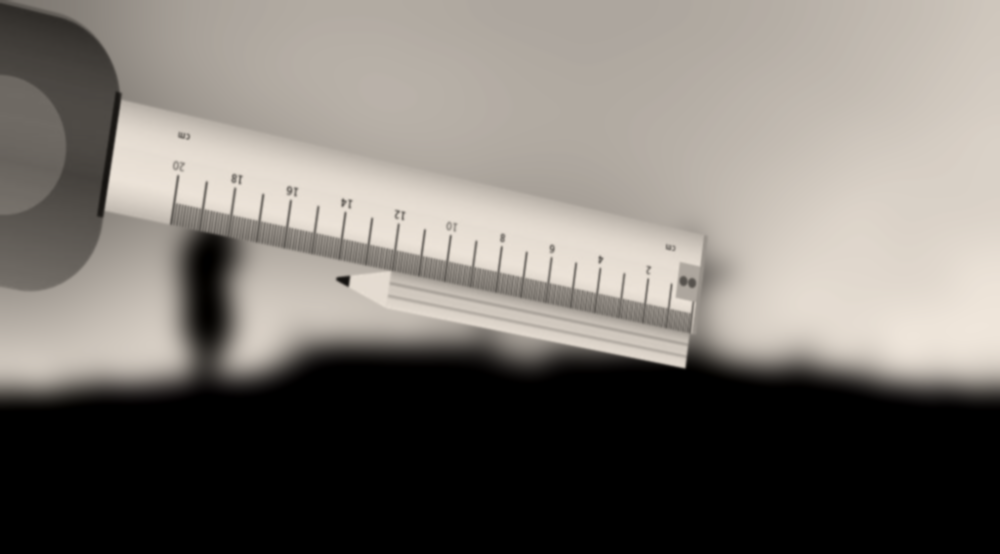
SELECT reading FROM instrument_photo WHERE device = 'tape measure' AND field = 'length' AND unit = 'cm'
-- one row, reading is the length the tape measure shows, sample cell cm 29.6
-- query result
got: cm 14
